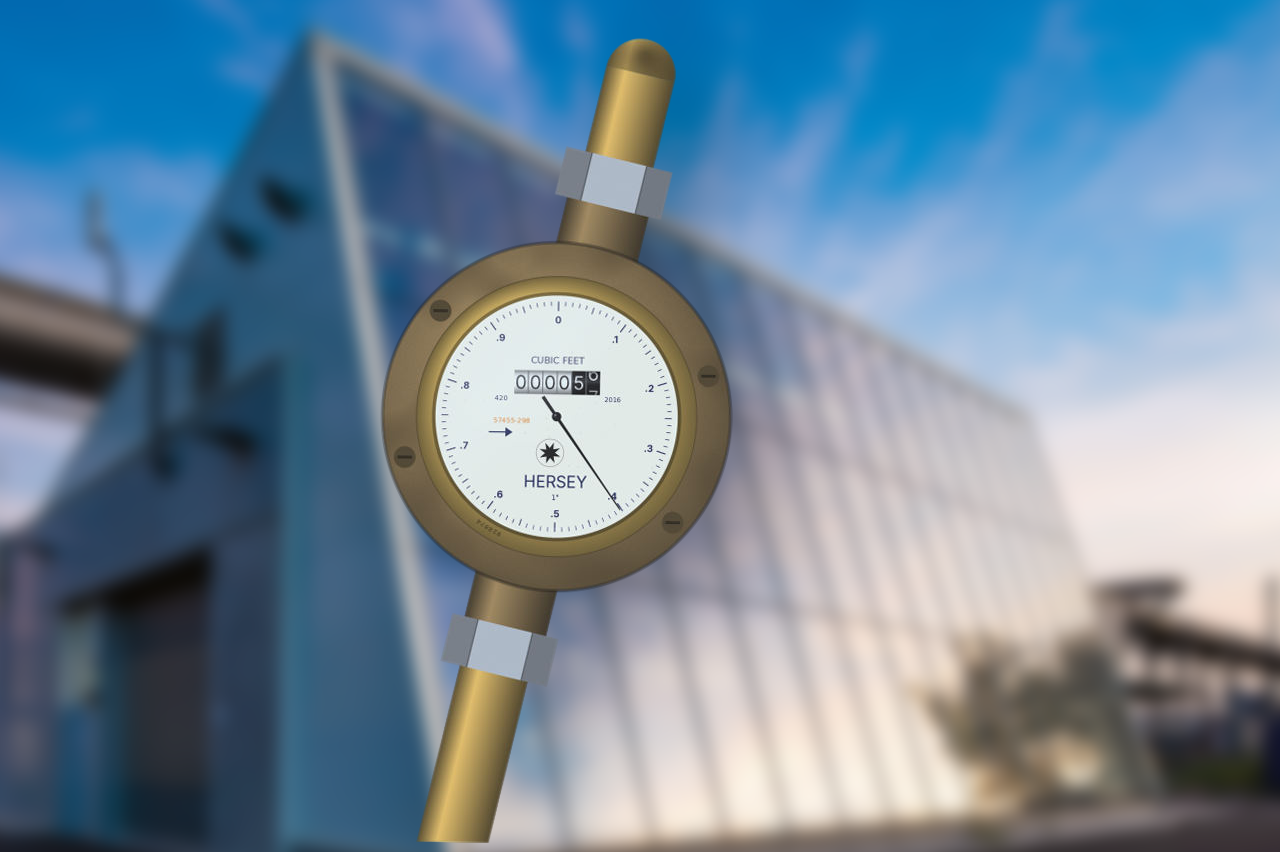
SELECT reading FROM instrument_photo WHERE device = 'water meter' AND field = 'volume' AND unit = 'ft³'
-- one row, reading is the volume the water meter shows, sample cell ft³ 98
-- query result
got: ft³ 56.40
